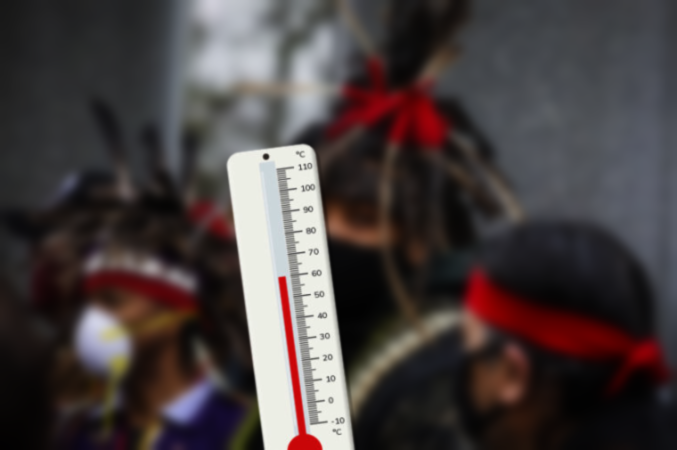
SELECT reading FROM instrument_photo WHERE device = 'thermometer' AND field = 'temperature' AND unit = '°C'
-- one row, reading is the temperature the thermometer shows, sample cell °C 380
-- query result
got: °C 60
